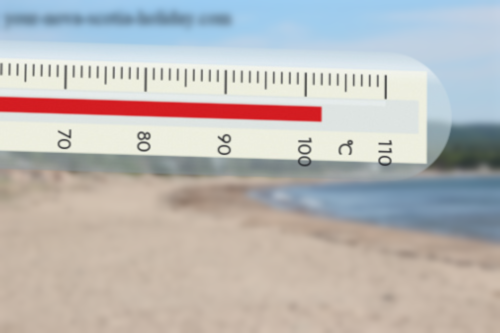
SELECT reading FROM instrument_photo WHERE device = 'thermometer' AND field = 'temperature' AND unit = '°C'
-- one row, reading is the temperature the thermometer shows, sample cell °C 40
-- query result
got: °C 102
